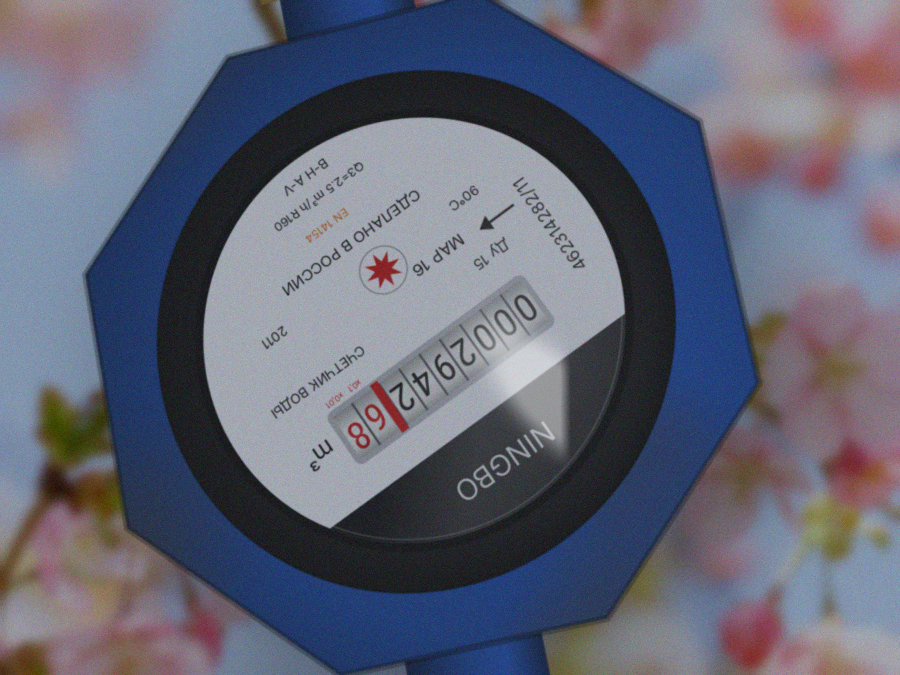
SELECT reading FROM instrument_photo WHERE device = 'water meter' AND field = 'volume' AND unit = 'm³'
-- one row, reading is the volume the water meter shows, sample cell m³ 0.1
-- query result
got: m³ 2942.68
